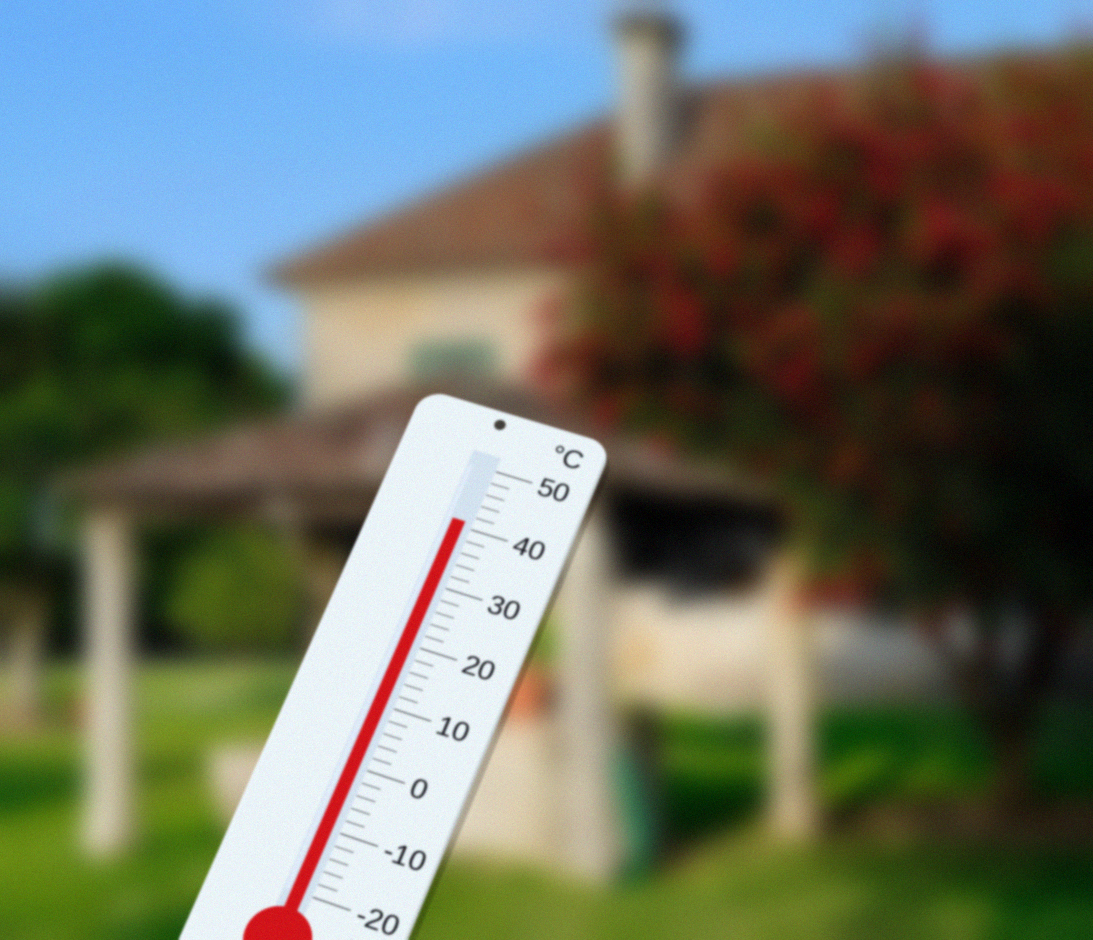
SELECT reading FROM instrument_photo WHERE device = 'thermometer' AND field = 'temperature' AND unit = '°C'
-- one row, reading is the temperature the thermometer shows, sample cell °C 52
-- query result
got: °C 41
